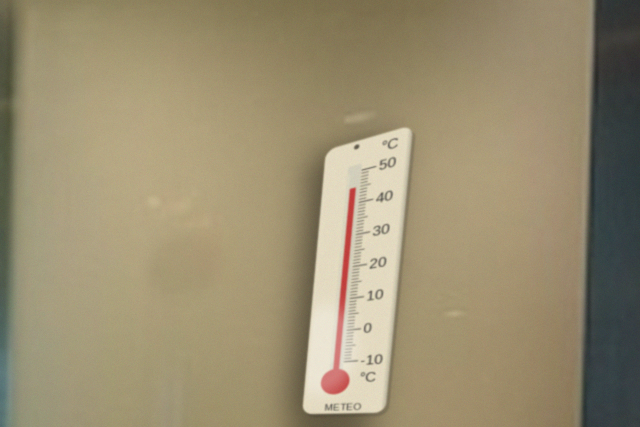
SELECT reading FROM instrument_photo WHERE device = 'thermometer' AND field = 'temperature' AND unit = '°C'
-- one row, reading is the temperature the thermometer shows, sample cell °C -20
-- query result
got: °C 45
